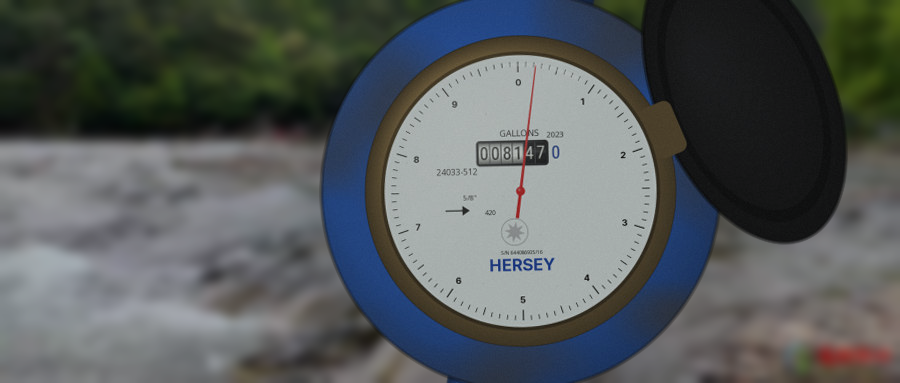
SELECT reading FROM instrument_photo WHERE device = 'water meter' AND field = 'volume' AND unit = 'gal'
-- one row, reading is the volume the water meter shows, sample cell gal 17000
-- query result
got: gal 81470.2
